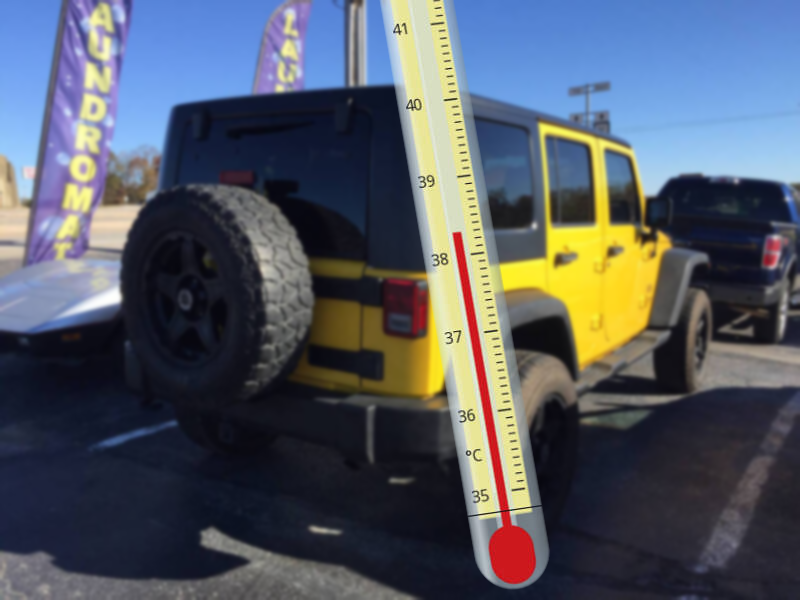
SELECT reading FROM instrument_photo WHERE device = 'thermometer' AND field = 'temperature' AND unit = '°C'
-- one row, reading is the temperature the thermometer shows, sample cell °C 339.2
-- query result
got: °C 38.3
